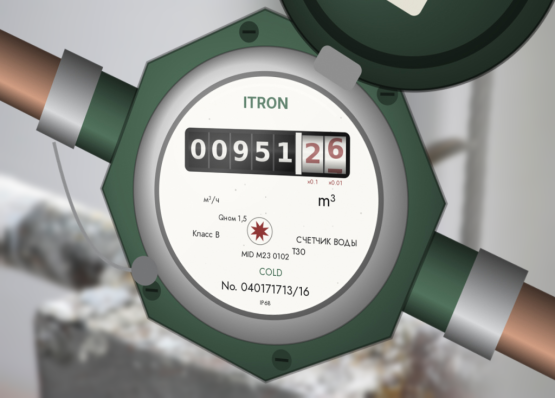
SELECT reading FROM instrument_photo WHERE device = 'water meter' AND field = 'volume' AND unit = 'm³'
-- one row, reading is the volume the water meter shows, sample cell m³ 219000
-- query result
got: m³ 951.26
